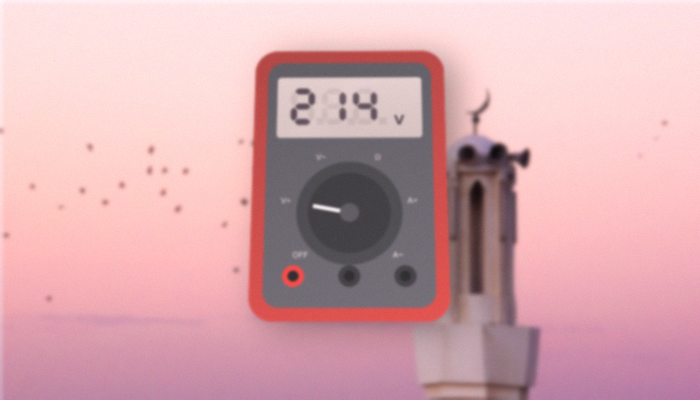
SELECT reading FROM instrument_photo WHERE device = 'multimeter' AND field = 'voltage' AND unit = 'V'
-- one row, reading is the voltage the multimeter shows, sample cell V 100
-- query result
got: V 214
